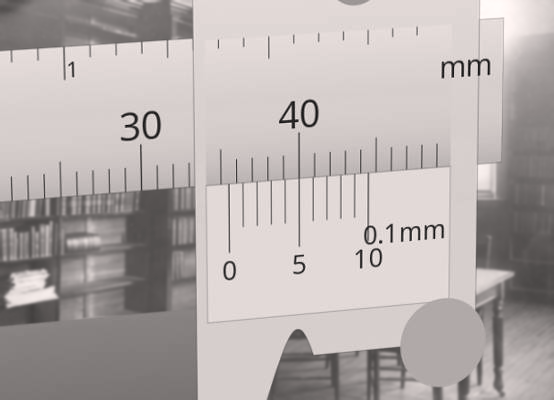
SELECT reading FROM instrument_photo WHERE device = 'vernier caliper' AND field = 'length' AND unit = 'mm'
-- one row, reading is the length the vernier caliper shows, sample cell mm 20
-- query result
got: mm 35.5
